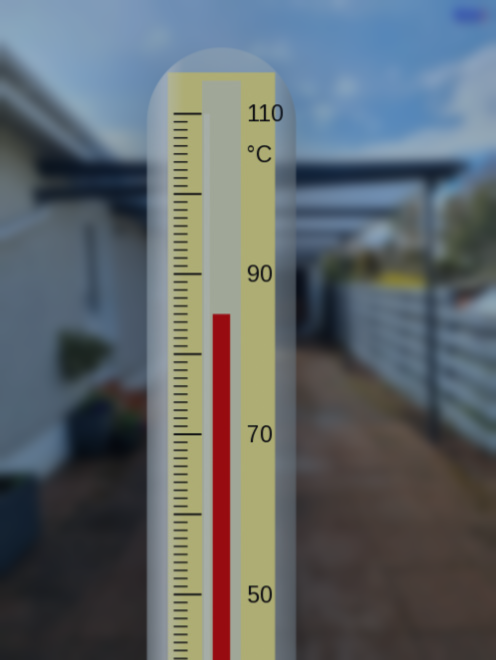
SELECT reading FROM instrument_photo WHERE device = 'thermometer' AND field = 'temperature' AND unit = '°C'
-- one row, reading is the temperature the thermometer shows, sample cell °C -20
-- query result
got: °C 85
